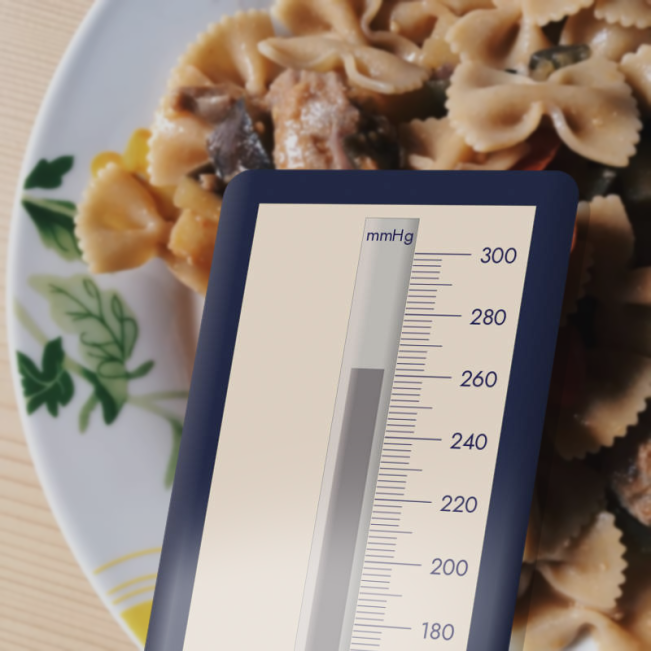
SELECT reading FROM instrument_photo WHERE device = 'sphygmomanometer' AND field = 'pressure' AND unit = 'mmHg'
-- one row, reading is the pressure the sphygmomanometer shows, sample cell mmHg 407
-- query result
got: mmHg 262
